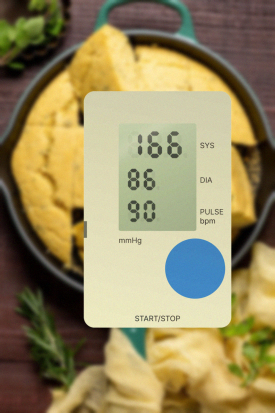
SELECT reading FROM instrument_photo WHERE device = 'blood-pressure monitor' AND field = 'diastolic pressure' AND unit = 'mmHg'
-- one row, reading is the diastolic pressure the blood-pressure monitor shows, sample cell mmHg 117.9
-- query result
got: mmHg 86
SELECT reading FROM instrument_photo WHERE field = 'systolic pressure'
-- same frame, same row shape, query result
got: mmHg 166
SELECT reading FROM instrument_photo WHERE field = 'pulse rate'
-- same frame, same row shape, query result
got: bpm 90
